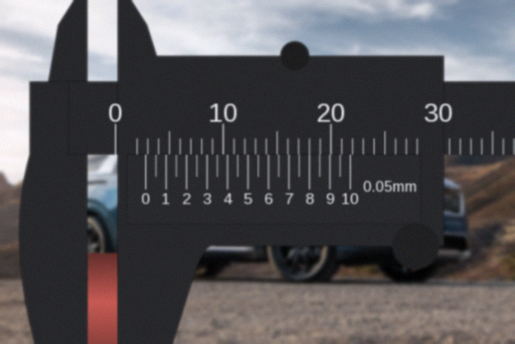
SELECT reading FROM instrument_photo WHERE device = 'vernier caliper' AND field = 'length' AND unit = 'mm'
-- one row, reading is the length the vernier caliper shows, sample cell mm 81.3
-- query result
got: mm 2.8
